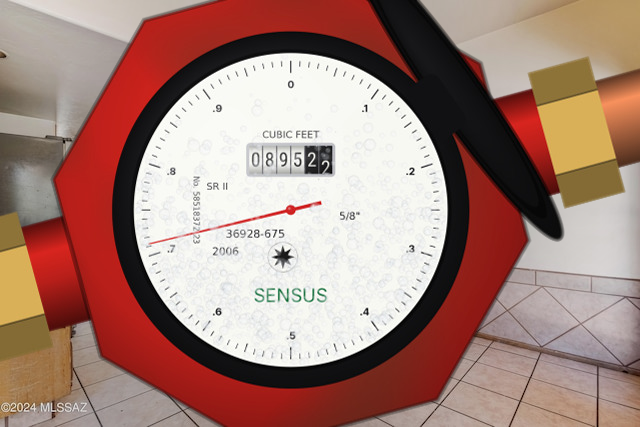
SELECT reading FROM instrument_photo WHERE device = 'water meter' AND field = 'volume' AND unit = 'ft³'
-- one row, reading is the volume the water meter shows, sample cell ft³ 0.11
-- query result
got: ft³ 89521.71
